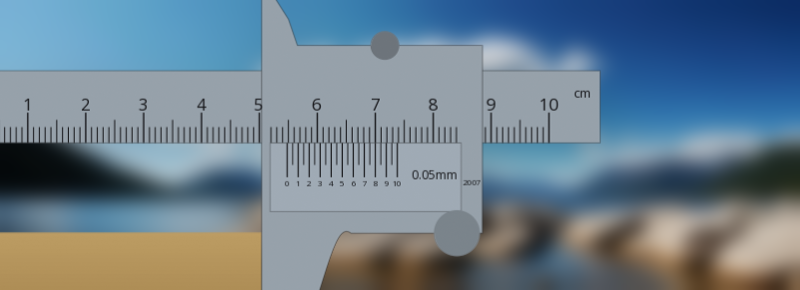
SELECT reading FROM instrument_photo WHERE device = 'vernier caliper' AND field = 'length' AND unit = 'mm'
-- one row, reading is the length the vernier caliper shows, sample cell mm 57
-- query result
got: mm 54.8
